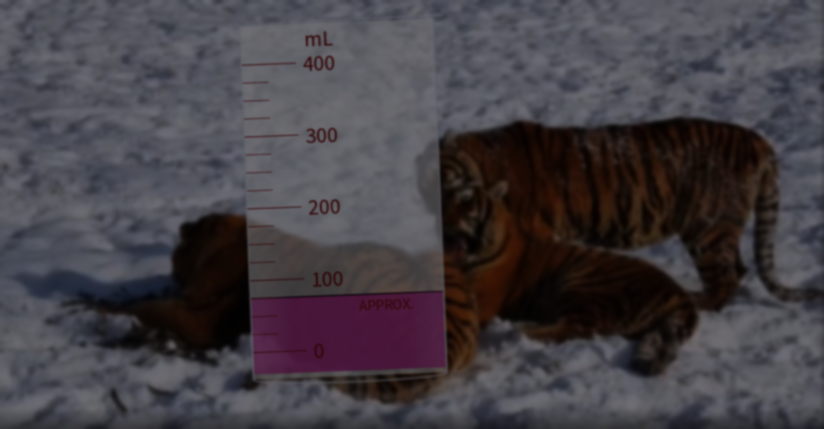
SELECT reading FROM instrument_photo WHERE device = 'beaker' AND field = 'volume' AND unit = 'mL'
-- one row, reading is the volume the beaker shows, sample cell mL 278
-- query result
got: mL 75
